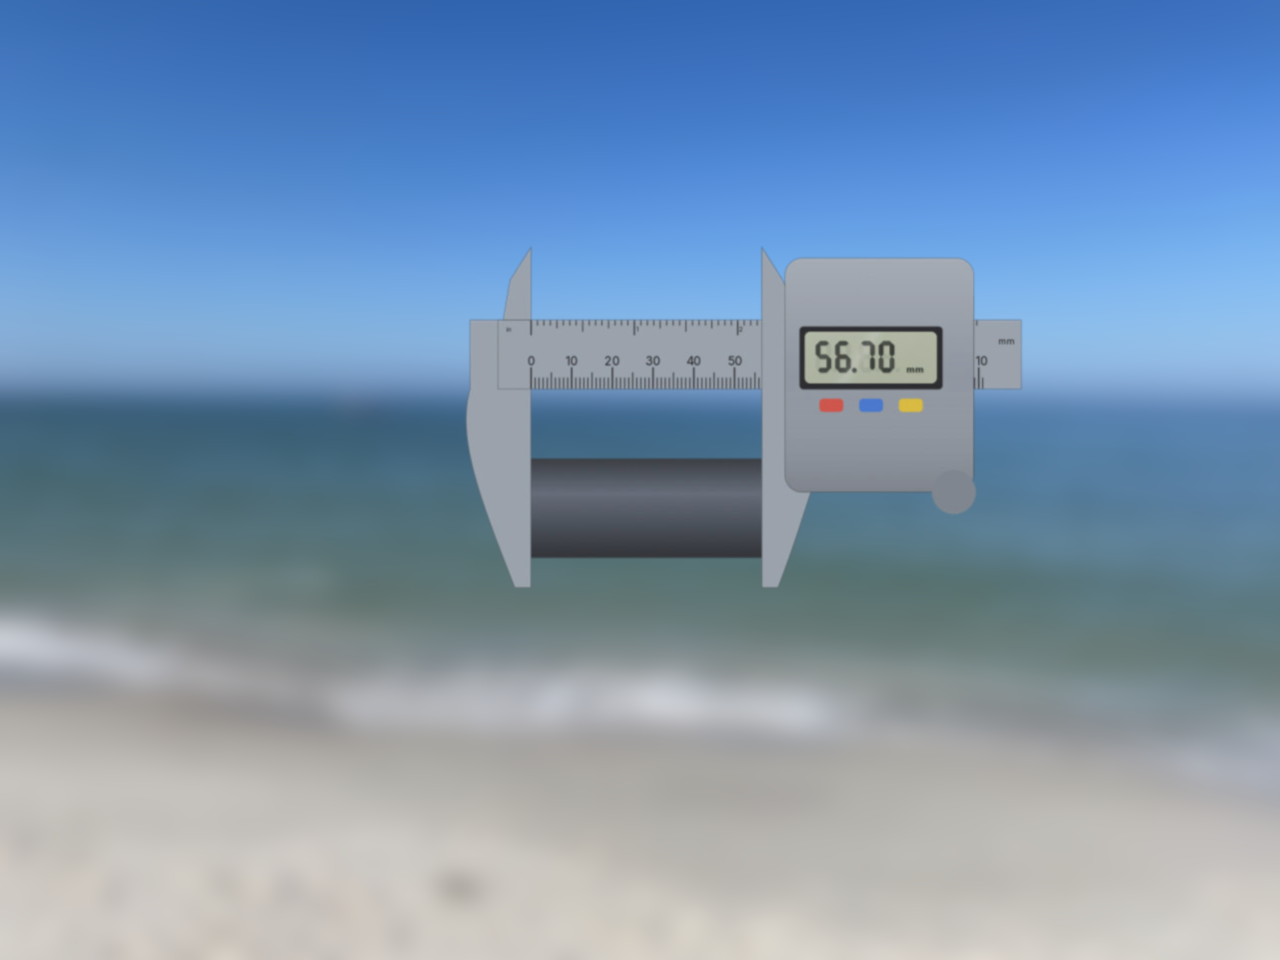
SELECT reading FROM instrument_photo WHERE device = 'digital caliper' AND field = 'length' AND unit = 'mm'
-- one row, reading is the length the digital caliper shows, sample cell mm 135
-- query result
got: mm 56.70
